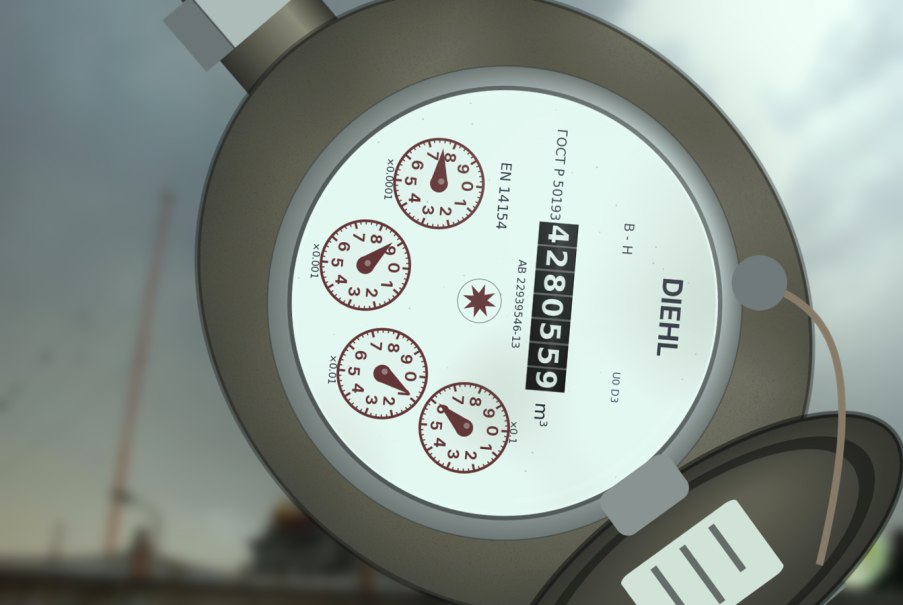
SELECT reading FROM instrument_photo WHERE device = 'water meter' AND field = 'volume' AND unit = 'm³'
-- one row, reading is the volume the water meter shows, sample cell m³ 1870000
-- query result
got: m³ 4280559.6087
